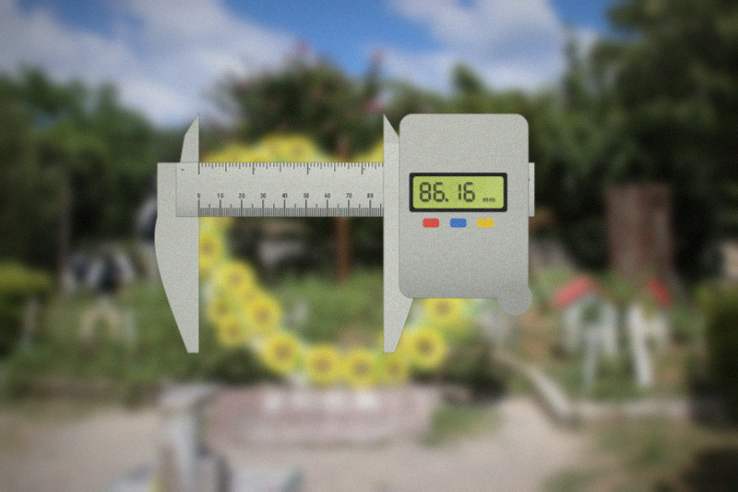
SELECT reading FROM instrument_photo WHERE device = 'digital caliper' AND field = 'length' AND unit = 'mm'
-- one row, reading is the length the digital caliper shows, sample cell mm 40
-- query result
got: mm 86.16
